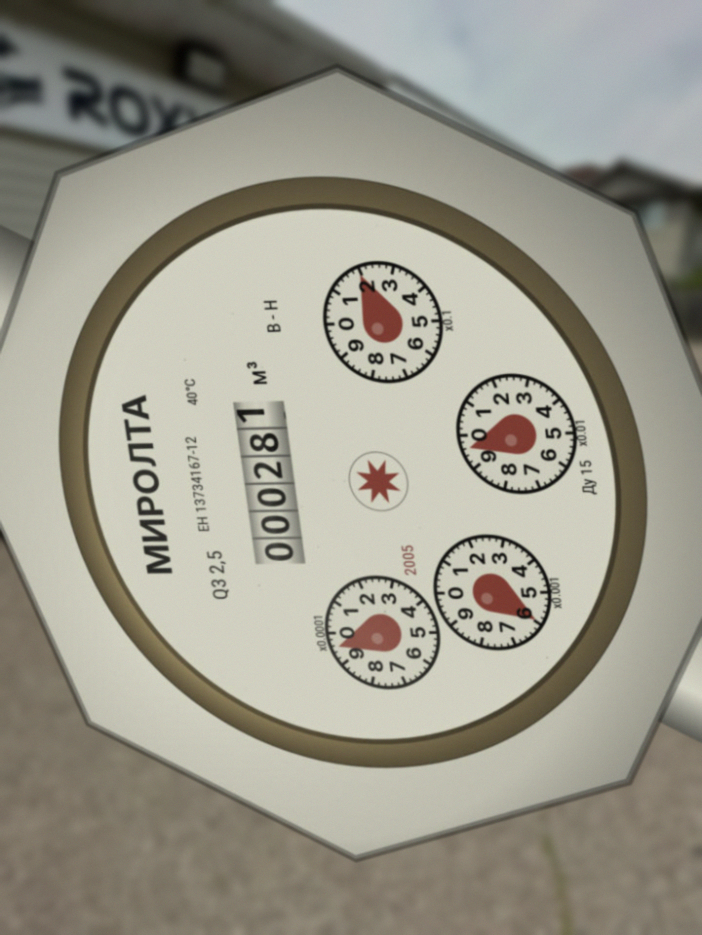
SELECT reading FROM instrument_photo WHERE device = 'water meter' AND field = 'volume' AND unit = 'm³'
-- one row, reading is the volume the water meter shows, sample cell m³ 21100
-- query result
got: m³ 281.1959
